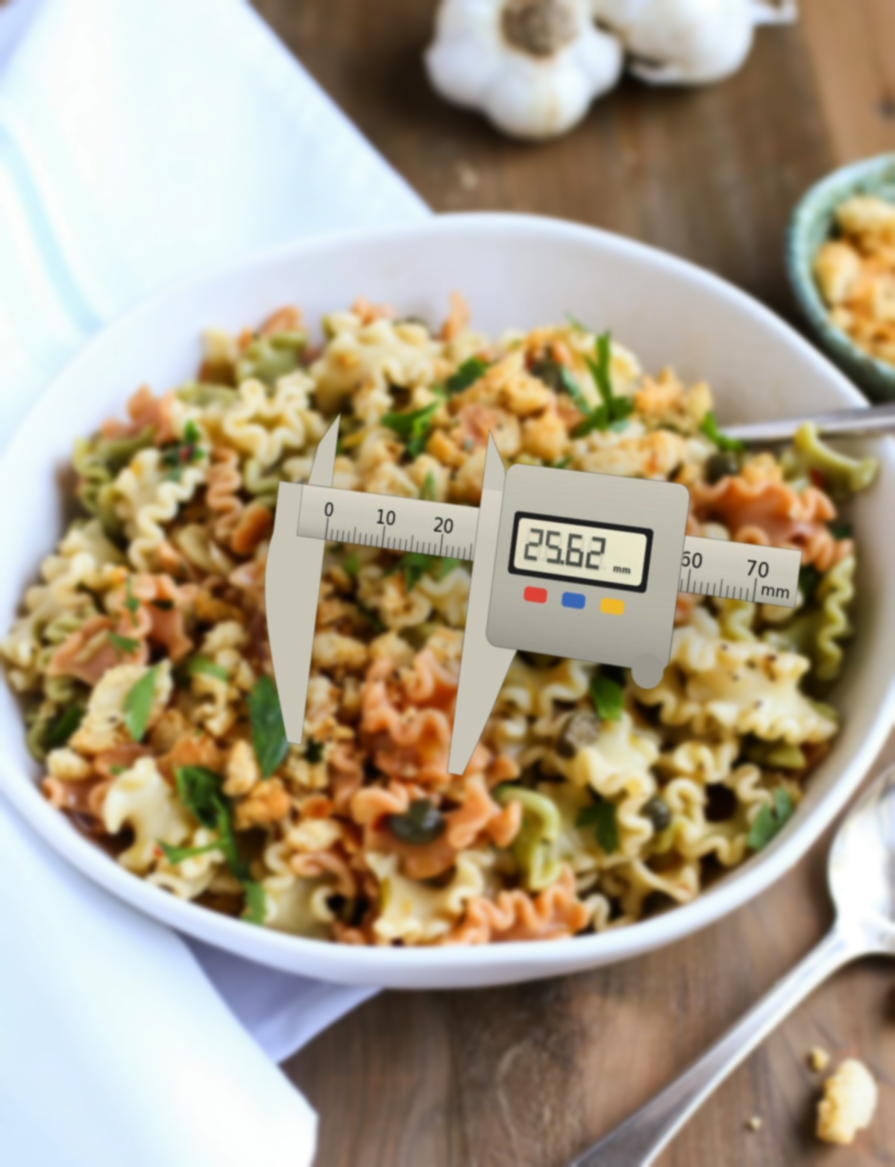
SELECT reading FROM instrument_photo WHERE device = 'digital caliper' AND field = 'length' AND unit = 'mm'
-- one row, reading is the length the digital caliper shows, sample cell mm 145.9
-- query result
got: mm 25.62
